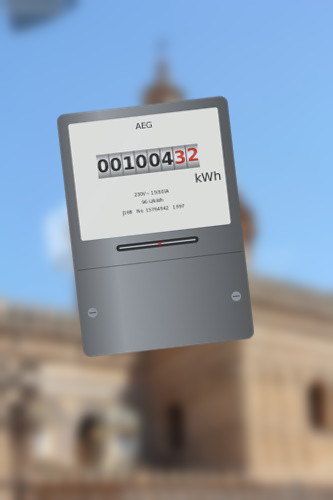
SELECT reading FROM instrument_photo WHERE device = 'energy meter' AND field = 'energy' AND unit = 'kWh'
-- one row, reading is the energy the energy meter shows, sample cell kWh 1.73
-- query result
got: kWh 1004.32
